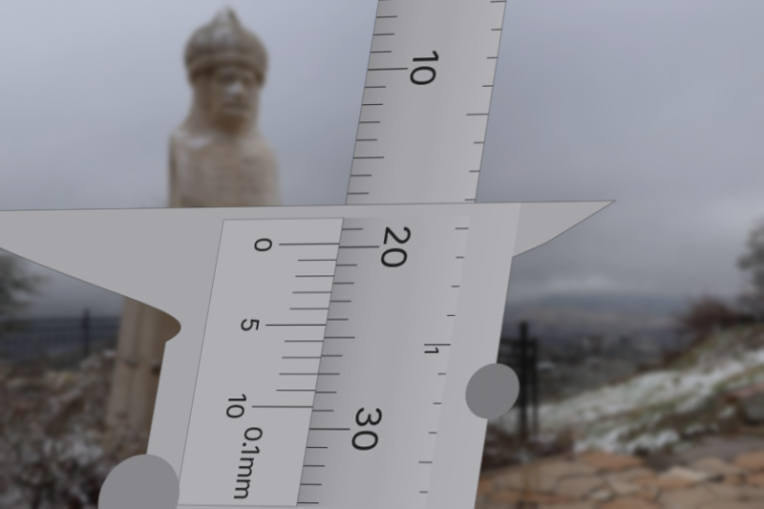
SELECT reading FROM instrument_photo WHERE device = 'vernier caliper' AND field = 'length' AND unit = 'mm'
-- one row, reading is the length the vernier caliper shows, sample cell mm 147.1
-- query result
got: mm 19.8
